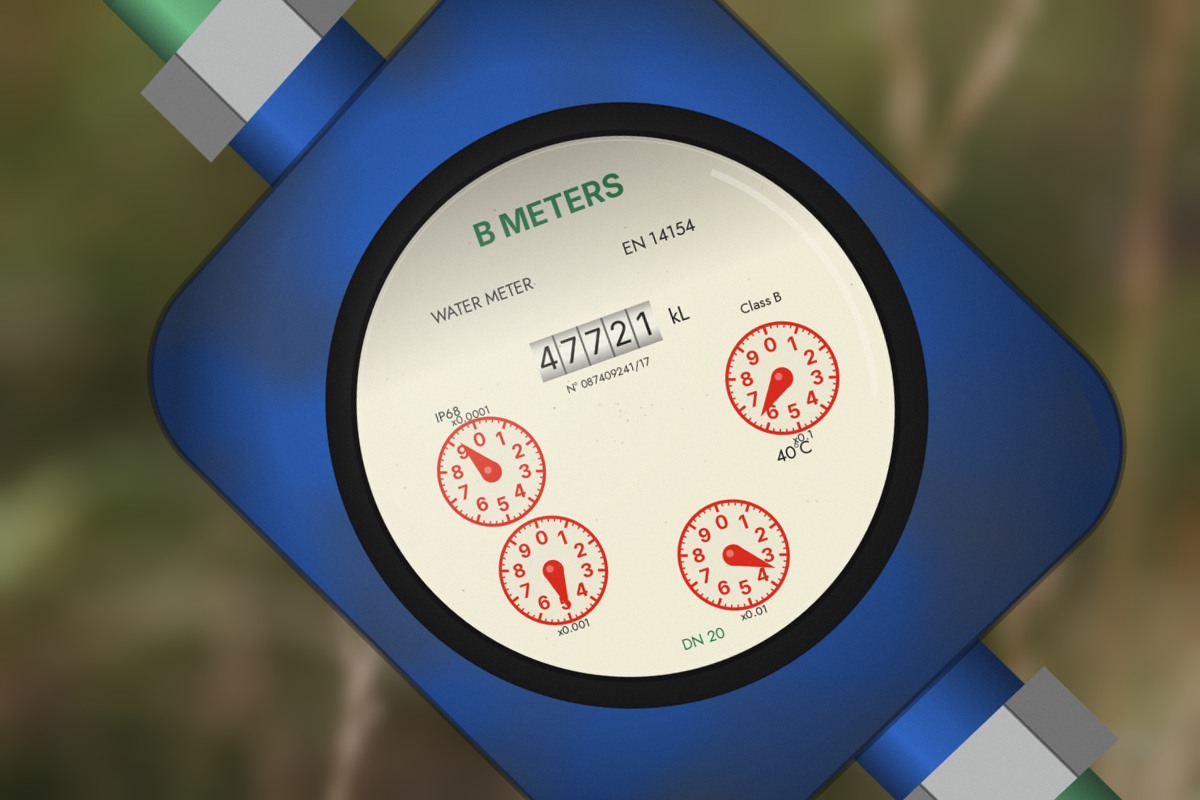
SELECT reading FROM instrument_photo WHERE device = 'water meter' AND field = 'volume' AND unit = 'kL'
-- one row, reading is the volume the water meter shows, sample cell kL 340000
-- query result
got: kL 47721.6349
